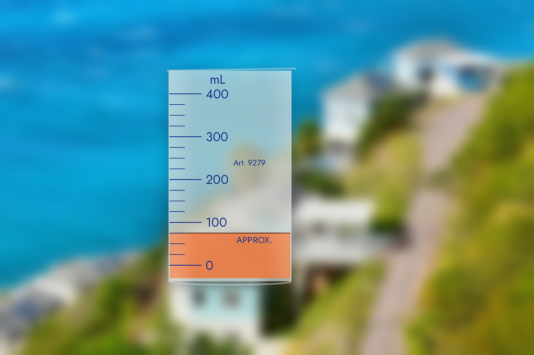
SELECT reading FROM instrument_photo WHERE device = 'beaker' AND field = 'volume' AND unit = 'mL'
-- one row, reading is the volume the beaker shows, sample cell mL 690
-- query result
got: mL 75
